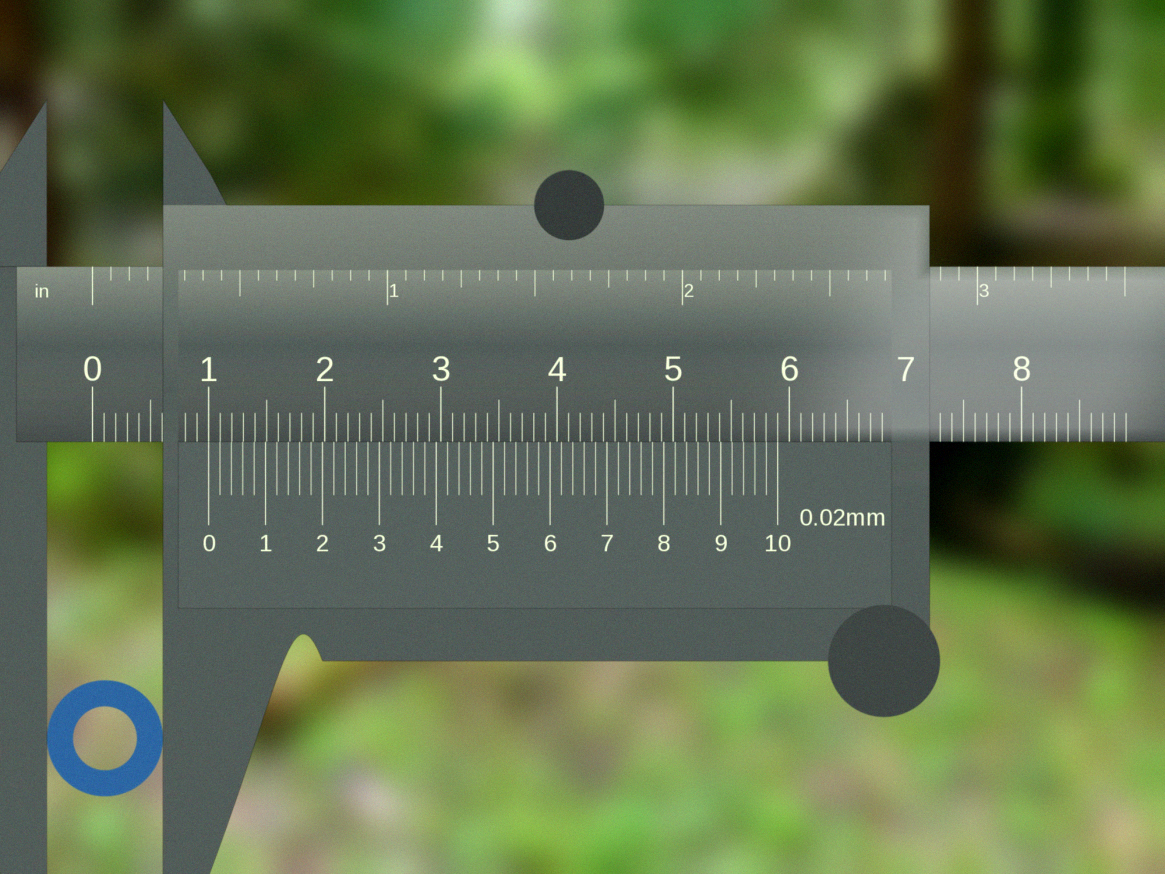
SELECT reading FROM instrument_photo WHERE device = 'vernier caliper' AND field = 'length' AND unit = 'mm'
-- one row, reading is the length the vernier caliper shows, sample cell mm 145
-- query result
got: mm 10.0
